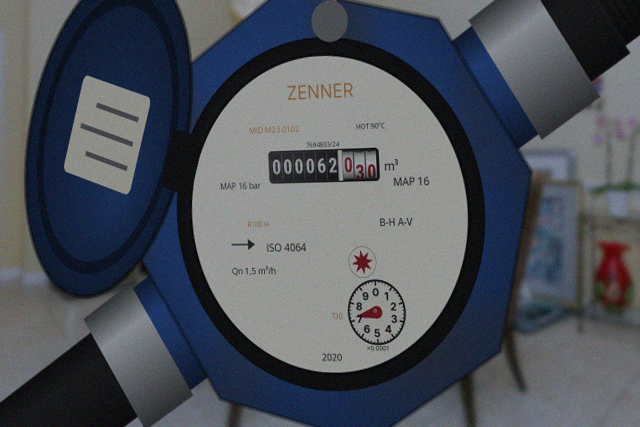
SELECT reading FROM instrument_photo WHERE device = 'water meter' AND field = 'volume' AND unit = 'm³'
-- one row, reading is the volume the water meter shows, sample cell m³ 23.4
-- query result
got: m³ 62.0297
